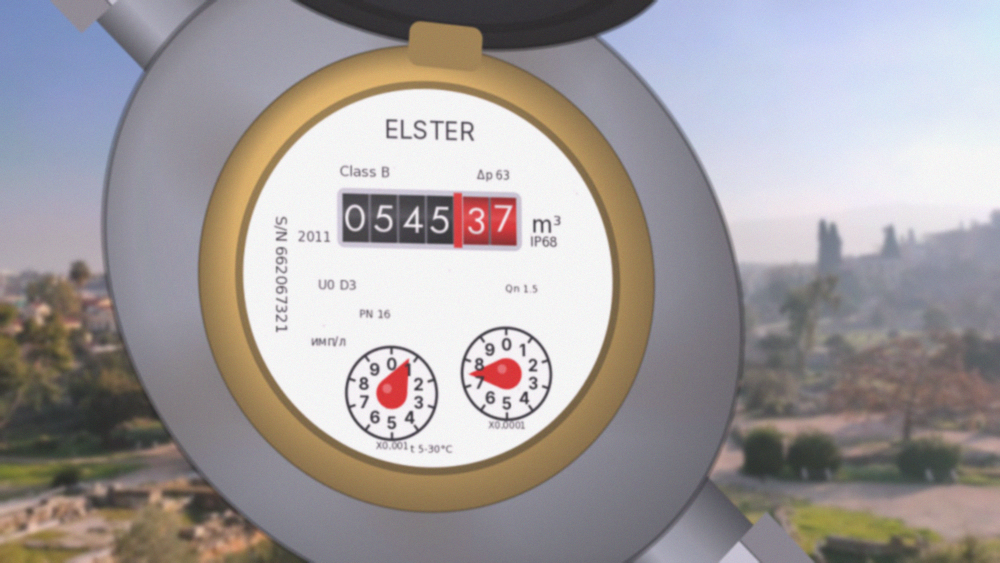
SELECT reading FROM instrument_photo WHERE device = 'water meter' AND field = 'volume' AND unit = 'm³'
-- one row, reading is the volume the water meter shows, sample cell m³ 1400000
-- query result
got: m³ 545.3707
